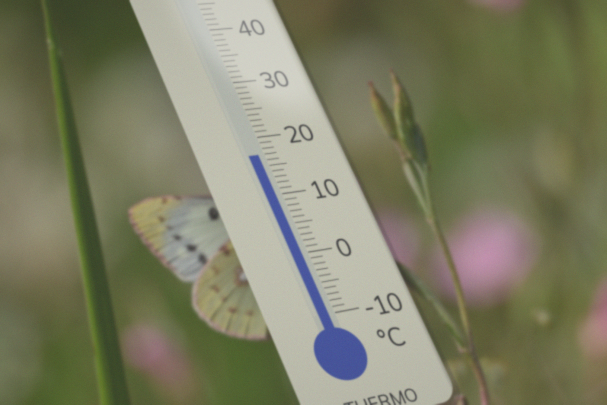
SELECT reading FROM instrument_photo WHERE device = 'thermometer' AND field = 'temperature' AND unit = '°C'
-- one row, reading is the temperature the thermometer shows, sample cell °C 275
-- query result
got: °C 17
